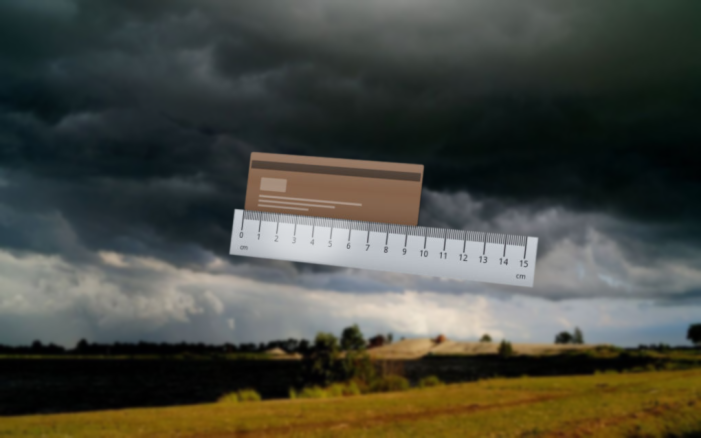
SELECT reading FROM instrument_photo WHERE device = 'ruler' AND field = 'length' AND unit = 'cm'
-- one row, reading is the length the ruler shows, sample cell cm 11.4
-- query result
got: cm 9.5
